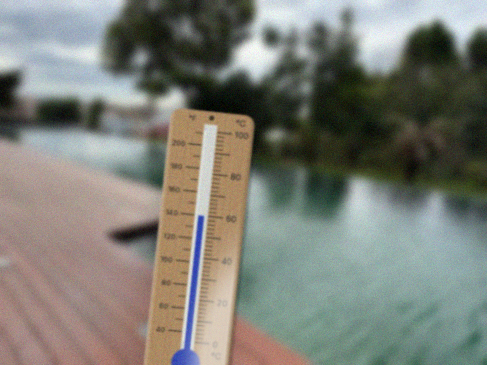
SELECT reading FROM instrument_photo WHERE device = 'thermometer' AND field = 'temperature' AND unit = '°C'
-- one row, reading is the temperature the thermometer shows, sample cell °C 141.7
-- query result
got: °C 60
